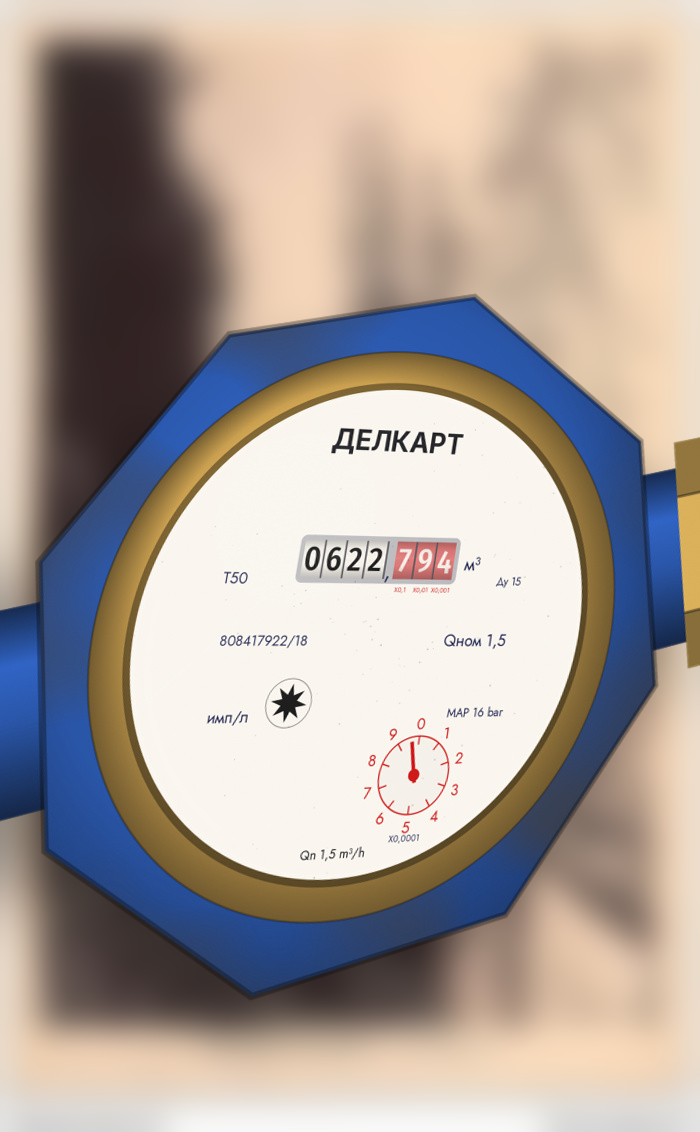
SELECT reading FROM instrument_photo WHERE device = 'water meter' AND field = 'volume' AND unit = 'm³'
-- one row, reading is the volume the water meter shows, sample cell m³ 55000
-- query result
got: m³ 622.7939
